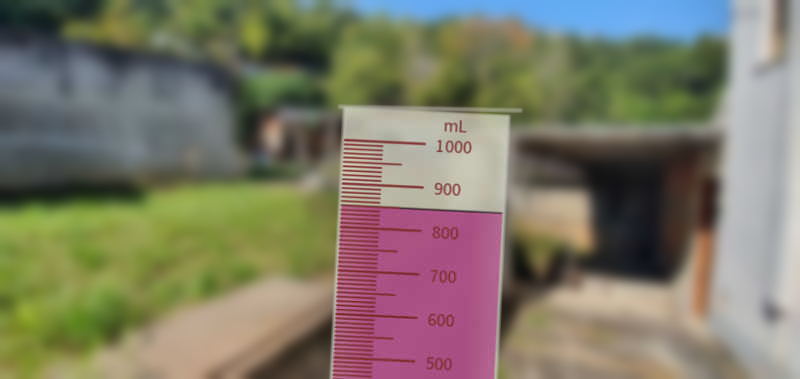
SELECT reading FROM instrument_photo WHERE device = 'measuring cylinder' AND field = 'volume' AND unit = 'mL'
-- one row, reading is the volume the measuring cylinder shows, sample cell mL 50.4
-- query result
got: mL 850
